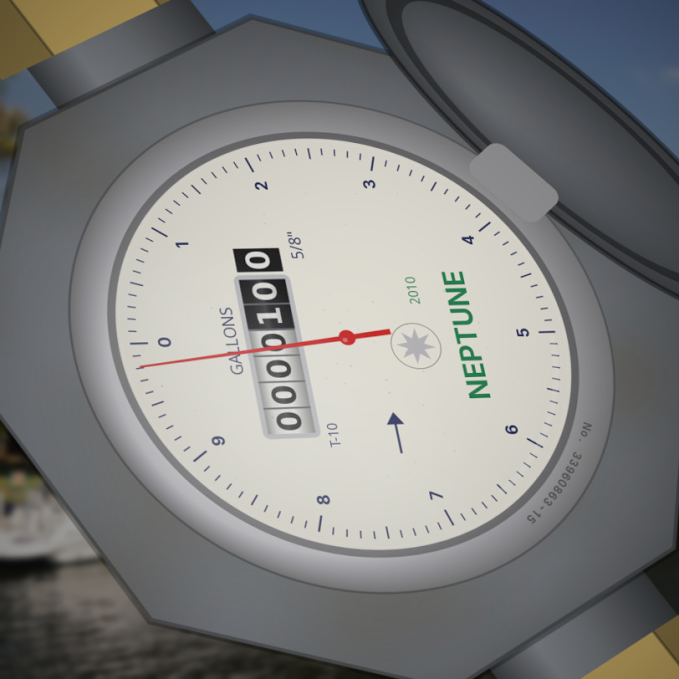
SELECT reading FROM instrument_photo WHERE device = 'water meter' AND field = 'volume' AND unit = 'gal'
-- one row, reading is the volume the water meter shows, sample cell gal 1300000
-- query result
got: gal 99.8
